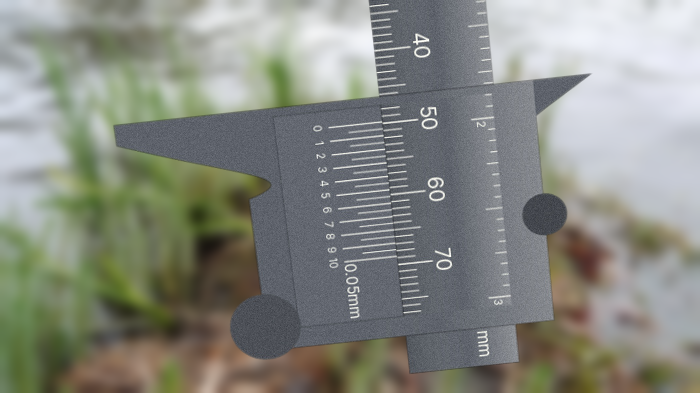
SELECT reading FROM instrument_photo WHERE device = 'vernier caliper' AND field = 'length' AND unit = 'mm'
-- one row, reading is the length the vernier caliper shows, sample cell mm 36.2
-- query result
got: mm 49.8
